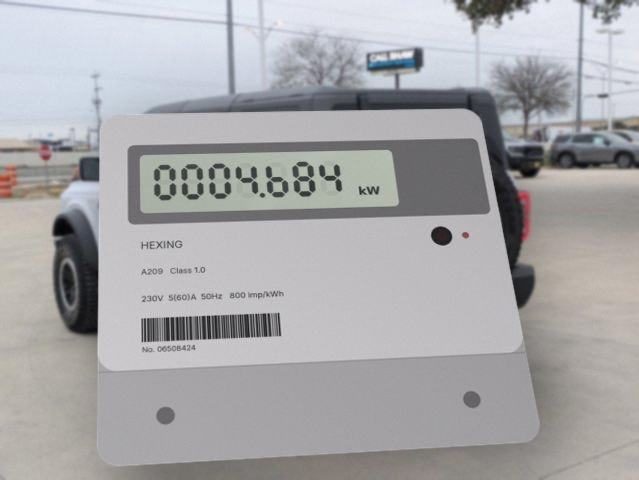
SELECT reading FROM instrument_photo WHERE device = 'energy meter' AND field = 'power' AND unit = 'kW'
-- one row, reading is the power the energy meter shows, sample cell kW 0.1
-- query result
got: kW 4.684
